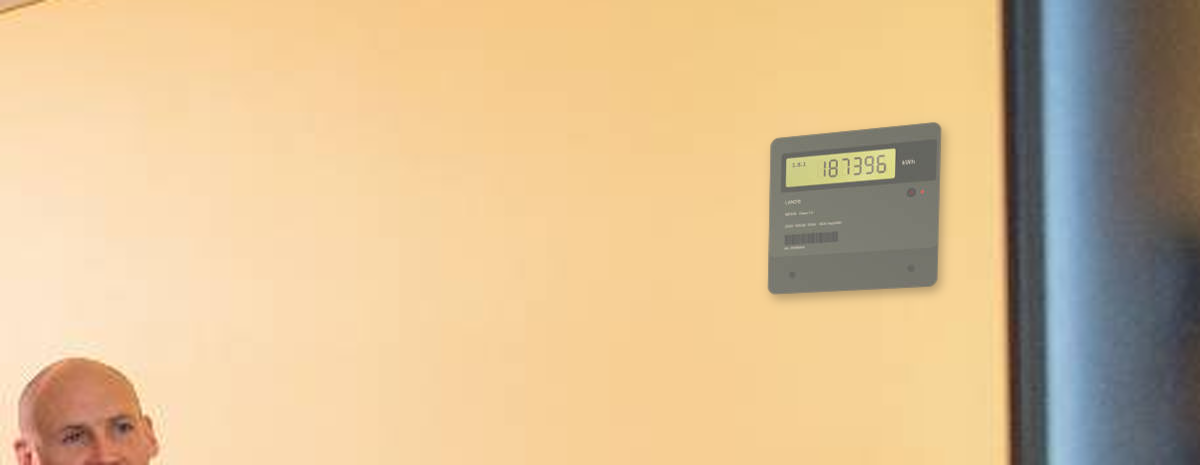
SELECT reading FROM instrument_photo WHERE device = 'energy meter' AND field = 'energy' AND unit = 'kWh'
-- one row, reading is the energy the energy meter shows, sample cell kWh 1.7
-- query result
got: kWh 187396
